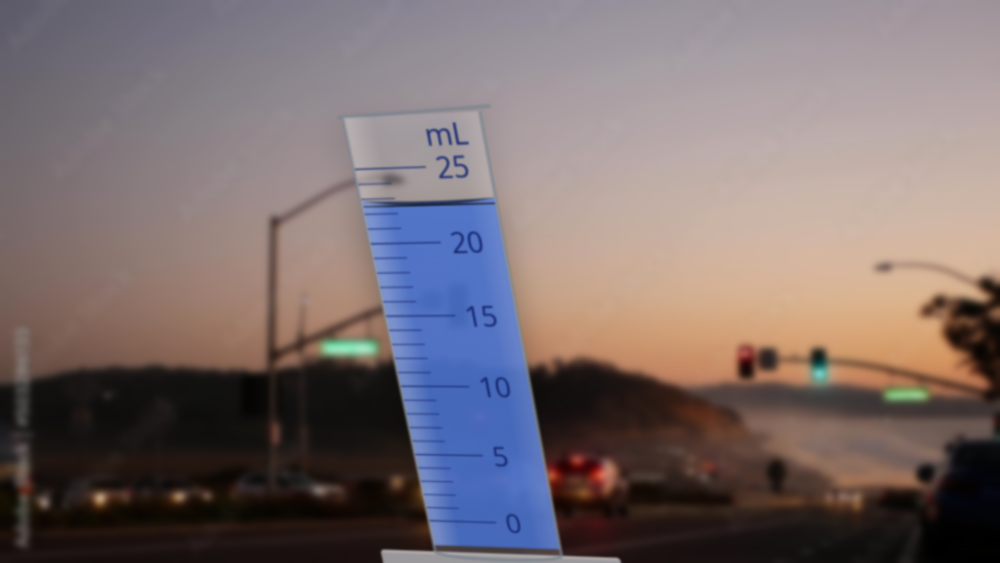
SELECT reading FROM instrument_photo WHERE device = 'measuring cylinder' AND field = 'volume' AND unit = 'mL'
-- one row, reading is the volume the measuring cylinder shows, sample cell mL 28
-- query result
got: mL 22.5
